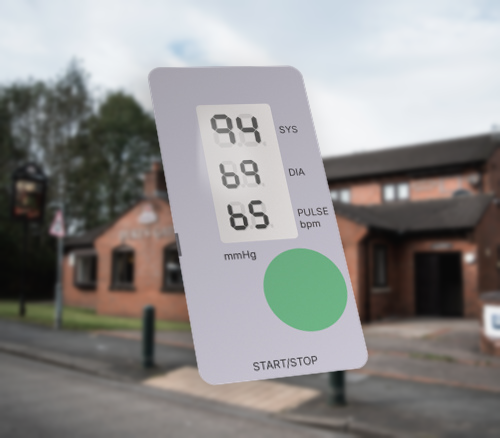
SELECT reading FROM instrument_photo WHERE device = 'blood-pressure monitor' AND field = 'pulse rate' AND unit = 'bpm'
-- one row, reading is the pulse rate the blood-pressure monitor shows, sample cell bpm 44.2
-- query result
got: bpm 65
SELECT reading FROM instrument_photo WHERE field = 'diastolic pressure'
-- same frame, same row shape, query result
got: mmHg 69
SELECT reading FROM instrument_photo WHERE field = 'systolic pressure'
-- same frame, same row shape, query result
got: mmHg 94
